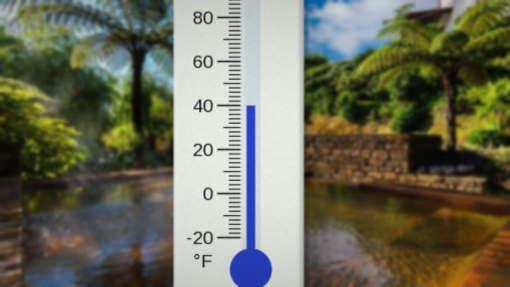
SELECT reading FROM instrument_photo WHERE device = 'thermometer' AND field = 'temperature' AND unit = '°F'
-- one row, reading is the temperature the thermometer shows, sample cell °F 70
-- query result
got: °F 40
